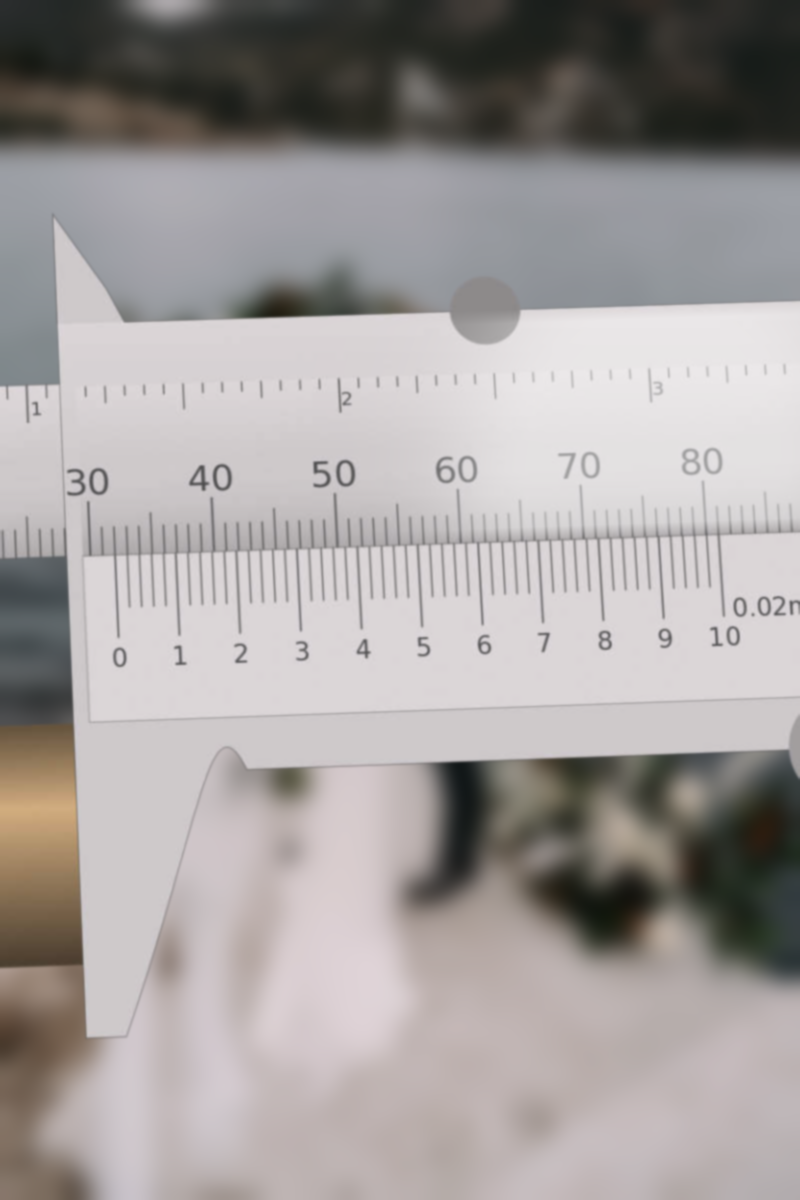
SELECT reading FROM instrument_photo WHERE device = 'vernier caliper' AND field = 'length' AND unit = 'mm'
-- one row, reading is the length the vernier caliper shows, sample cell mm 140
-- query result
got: mm 32.0
